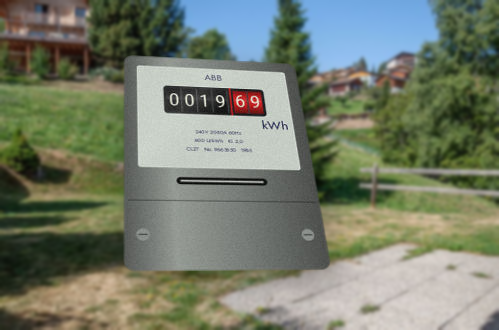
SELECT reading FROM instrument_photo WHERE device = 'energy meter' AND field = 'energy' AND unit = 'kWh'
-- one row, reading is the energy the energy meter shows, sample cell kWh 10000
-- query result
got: kWh 19.69
